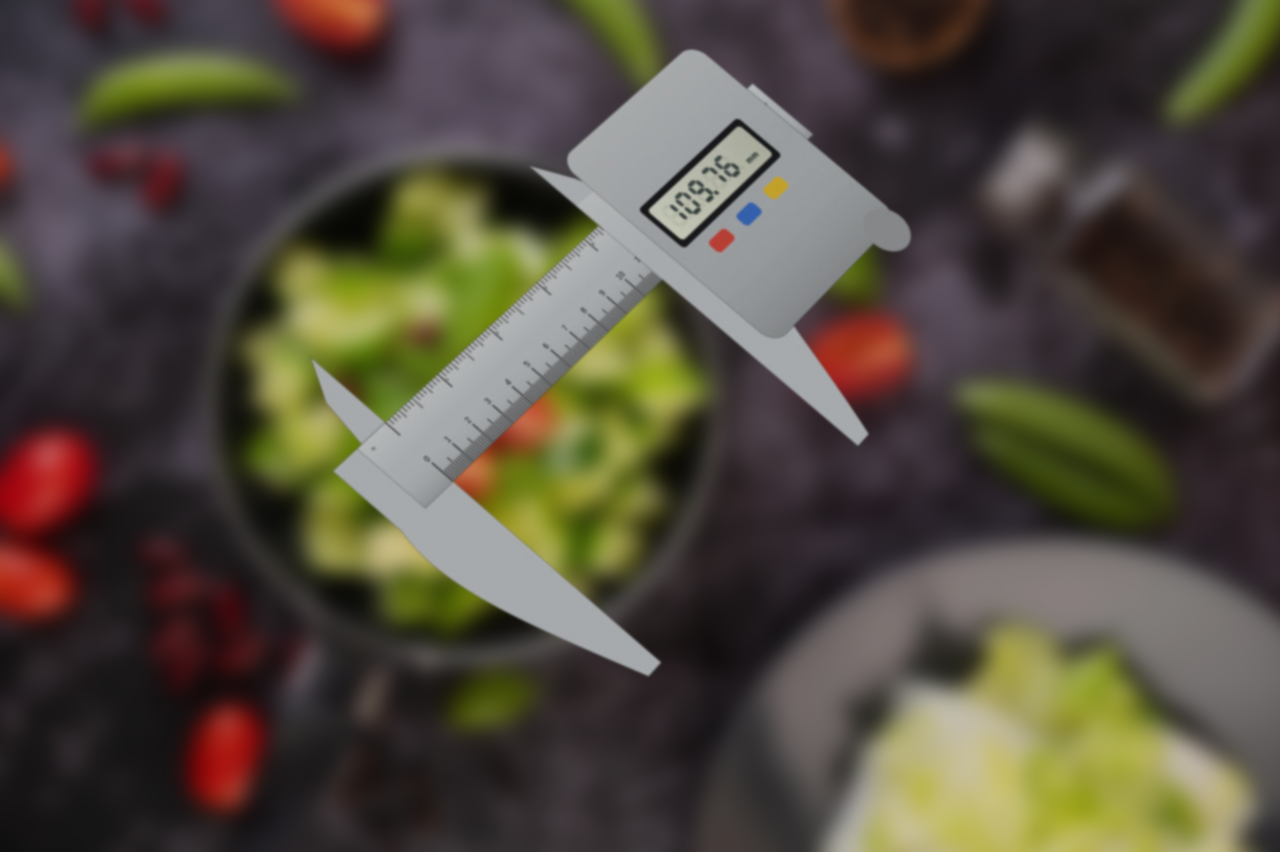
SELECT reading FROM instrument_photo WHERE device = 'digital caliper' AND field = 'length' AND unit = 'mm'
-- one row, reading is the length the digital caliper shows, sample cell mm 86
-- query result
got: mm 109.76
